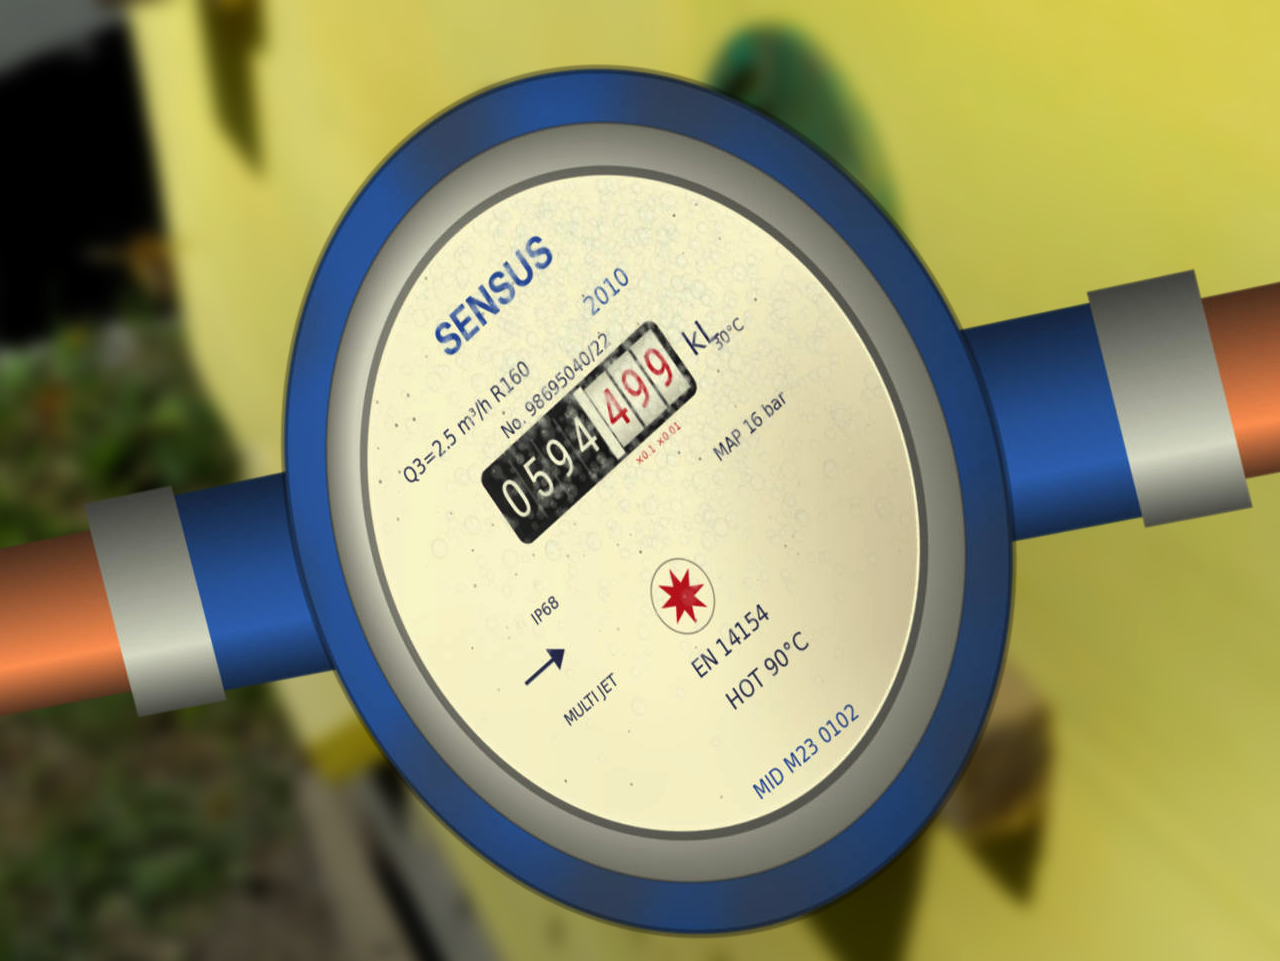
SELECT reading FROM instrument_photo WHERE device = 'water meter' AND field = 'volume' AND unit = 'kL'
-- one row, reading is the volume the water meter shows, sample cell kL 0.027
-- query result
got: kL 594.499
